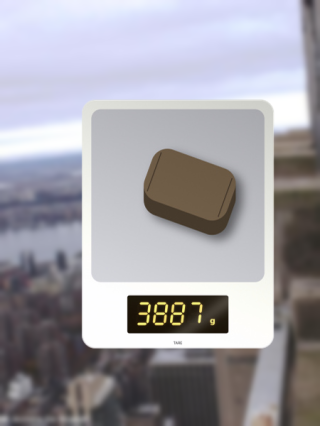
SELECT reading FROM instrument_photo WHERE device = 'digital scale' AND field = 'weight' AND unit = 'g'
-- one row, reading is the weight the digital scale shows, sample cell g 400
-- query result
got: g 3887
